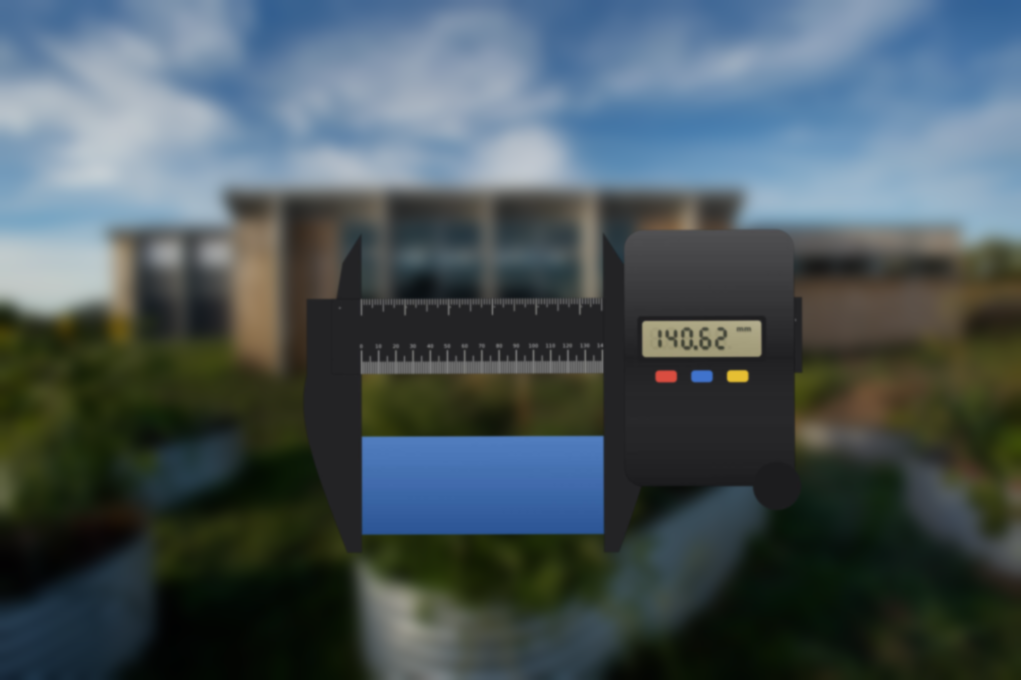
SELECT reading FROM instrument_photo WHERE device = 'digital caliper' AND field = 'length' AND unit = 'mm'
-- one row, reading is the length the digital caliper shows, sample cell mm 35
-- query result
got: mm 140.62
